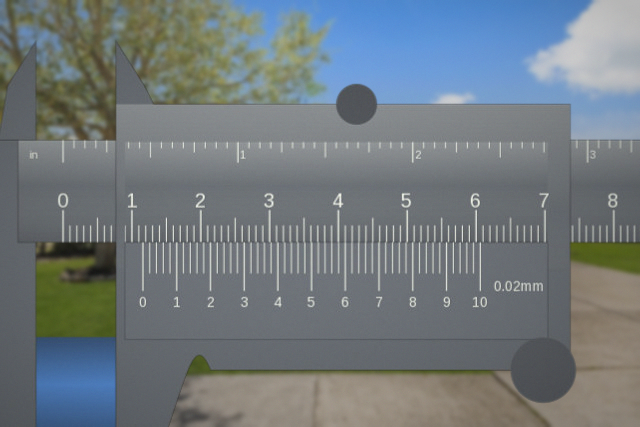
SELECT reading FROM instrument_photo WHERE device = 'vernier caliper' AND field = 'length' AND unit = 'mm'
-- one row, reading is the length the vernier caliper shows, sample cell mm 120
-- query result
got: mm 11.6
